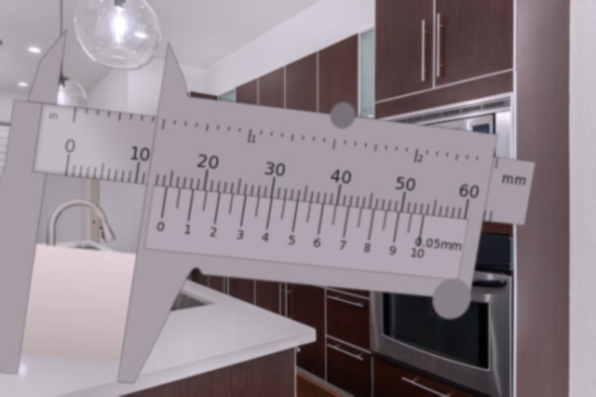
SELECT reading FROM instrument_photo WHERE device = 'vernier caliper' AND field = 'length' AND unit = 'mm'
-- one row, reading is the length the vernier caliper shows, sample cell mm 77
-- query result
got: mm 14.5
